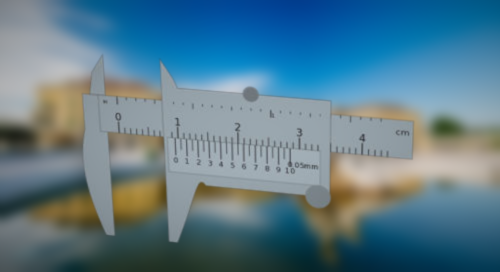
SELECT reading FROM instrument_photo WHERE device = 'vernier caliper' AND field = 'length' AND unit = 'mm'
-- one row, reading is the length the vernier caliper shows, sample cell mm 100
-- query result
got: mm 9.5
